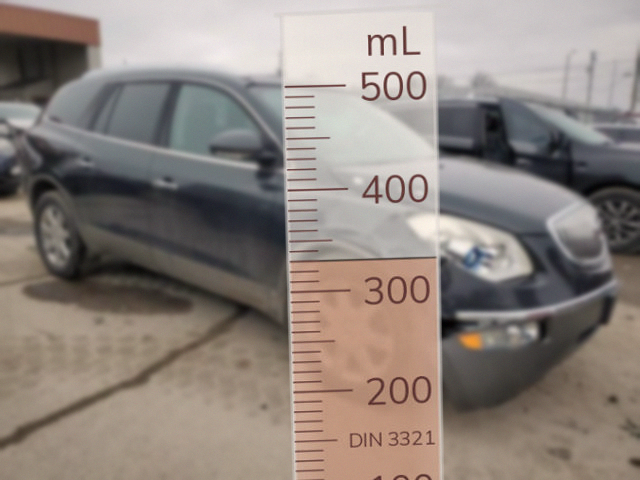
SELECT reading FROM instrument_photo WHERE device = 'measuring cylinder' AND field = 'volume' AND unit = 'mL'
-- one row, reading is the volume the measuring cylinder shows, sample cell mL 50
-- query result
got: mL 330
